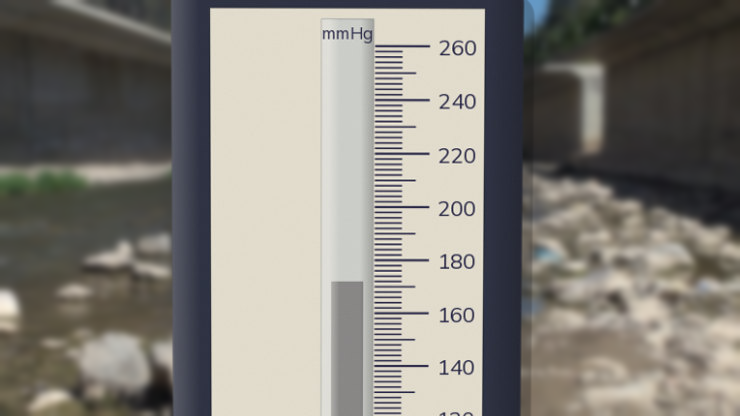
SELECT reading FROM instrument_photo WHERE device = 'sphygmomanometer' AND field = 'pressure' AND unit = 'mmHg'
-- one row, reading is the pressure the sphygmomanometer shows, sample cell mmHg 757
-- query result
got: mmHg 172
